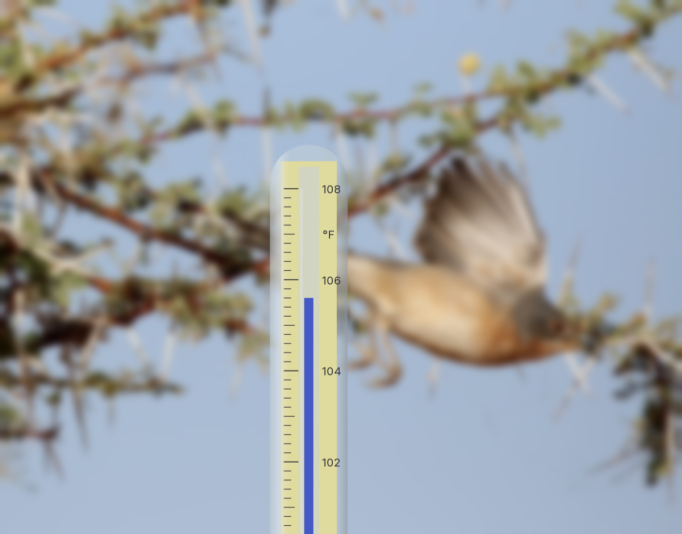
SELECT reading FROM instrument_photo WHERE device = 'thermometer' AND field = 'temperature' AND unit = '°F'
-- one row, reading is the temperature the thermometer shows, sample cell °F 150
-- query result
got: °F 105.6
